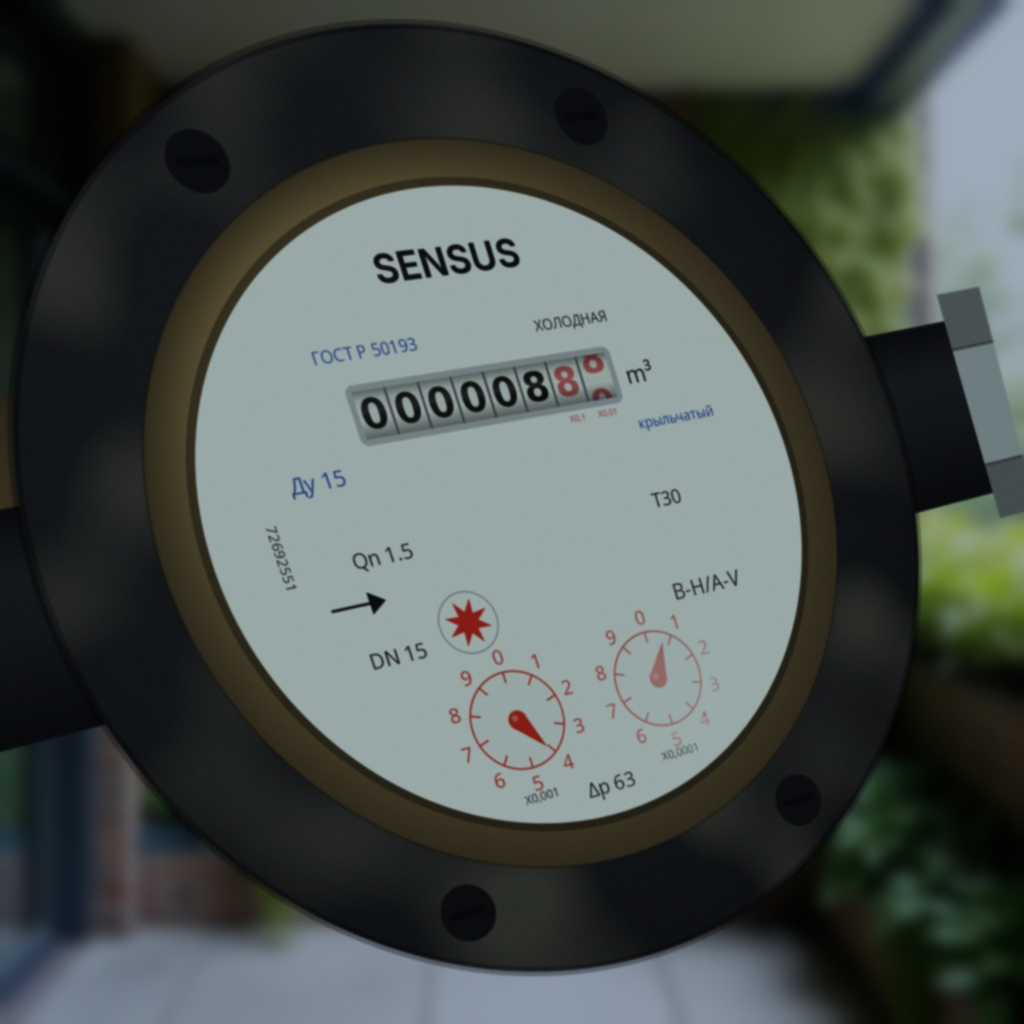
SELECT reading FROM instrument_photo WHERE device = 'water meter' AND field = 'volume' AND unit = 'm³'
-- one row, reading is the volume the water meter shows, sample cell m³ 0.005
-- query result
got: m³ 8.8840
